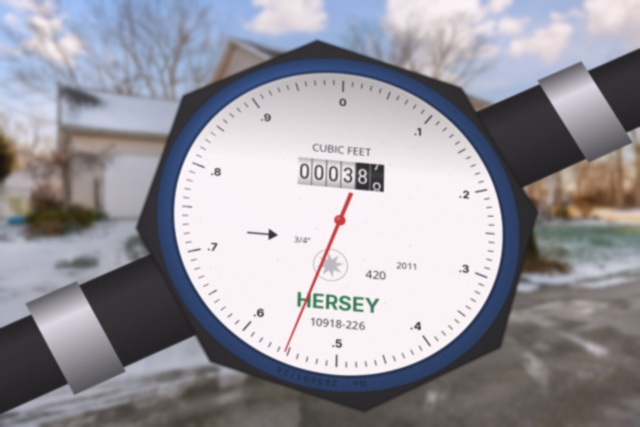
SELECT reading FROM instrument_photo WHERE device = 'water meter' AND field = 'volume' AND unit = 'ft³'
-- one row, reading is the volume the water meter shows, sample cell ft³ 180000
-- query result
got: ft³ 387.55
